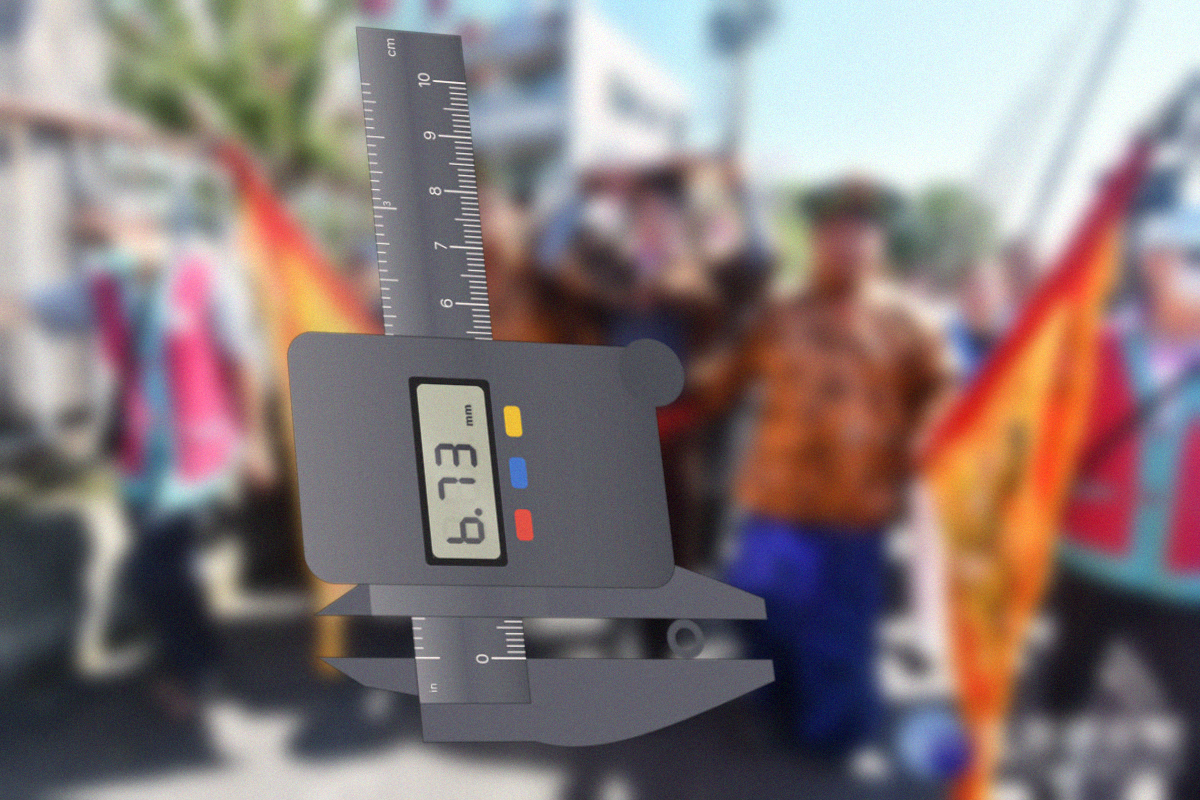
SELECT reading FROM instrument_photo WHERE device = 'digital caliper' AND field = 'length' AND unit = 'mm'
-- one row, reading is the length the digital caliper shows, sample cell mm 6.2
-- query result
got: mm 6.73
